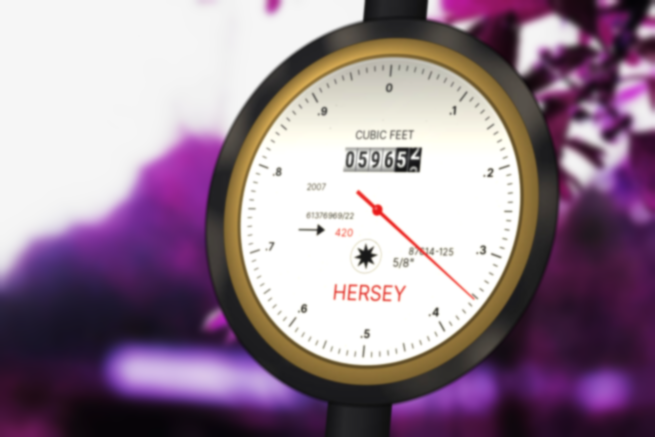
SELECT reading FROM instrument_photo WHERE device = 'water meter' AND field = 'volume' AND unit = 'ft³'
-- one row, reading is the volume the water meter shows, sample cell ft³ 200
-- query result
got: ft³ 59652.35
